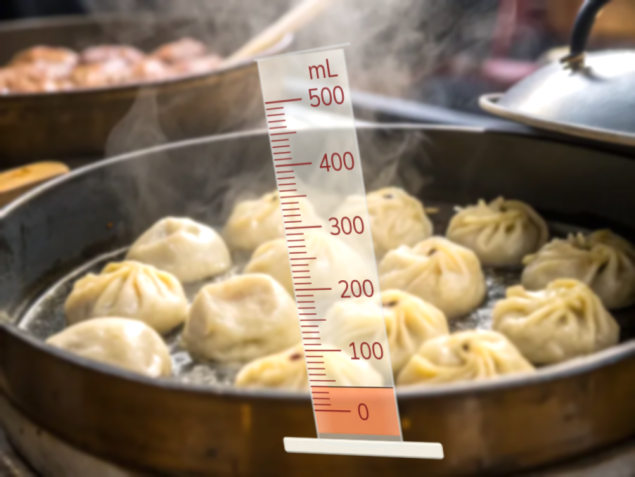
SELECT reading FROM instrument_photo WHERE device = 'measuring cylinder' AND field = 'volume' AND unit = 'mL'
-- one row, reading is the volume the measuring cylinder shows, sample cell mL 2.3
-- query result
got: mL 40
